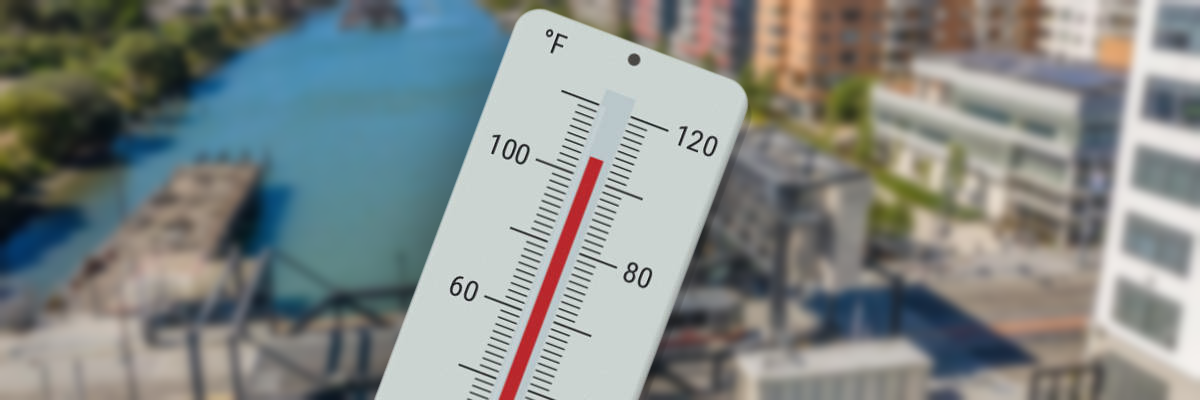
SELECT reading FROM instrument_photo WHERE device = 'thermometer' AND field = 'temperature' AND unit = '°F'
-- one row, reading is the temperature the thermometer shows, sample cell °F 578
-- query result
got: °F 106
